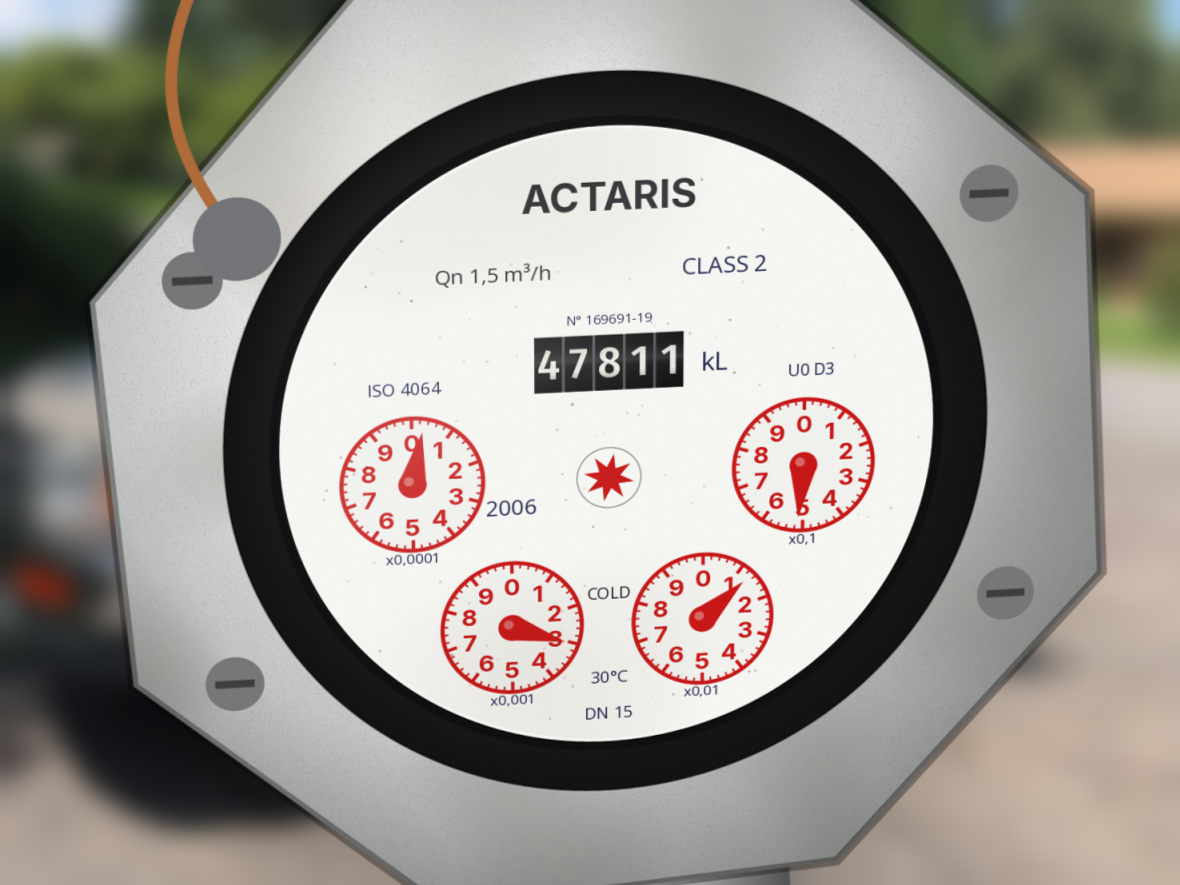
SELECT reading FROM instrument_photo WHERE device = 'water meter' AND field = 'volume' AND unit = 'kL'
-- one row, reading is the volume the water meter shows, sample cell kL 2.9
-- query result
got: kL 47811.5130
